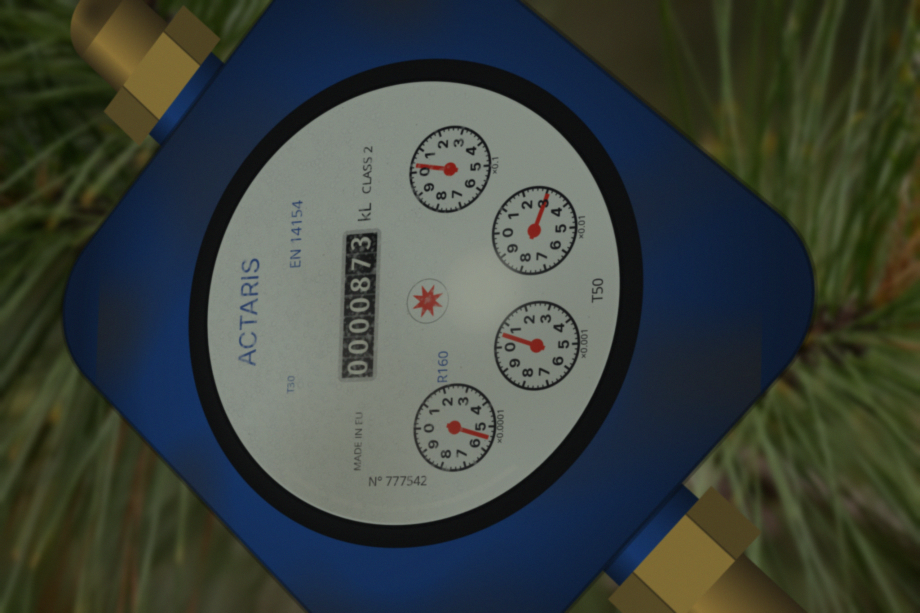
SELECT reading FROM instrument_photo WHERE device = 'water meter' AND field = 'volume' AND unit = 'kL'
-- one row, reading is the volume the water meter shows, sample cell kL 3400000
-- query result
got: kL 873.0305
